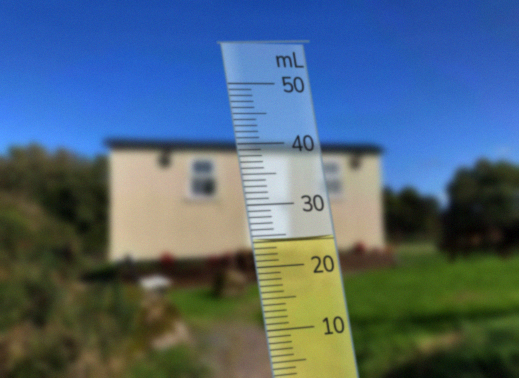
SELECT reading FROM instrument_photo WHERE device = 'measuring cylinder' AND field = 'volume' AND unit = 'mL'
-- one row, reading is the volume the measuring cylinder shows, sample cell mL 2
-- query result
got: mL 24
